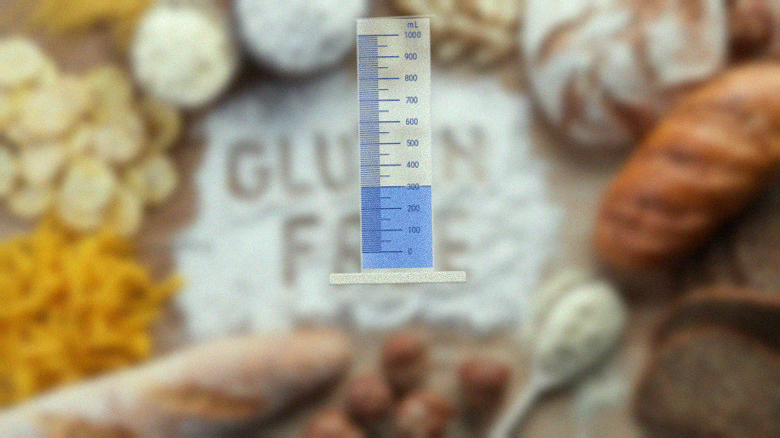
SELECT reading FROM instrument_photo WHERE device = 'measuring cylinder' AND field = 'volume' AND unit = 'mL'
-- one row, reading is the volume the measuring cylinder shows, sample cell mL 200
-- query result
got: mL 300
